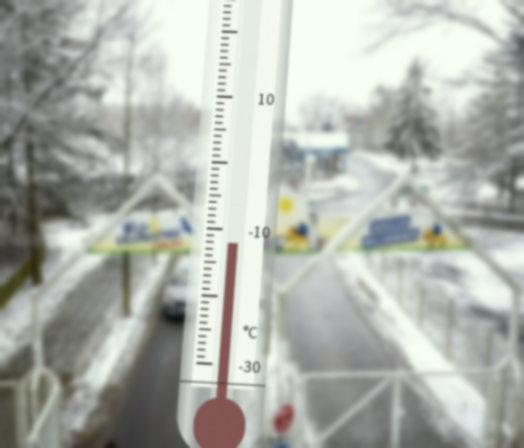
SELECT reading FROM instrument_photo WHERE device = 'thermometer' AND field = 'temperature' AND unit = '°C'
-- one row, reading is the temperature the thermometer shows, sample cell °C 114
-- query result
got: °C -12
